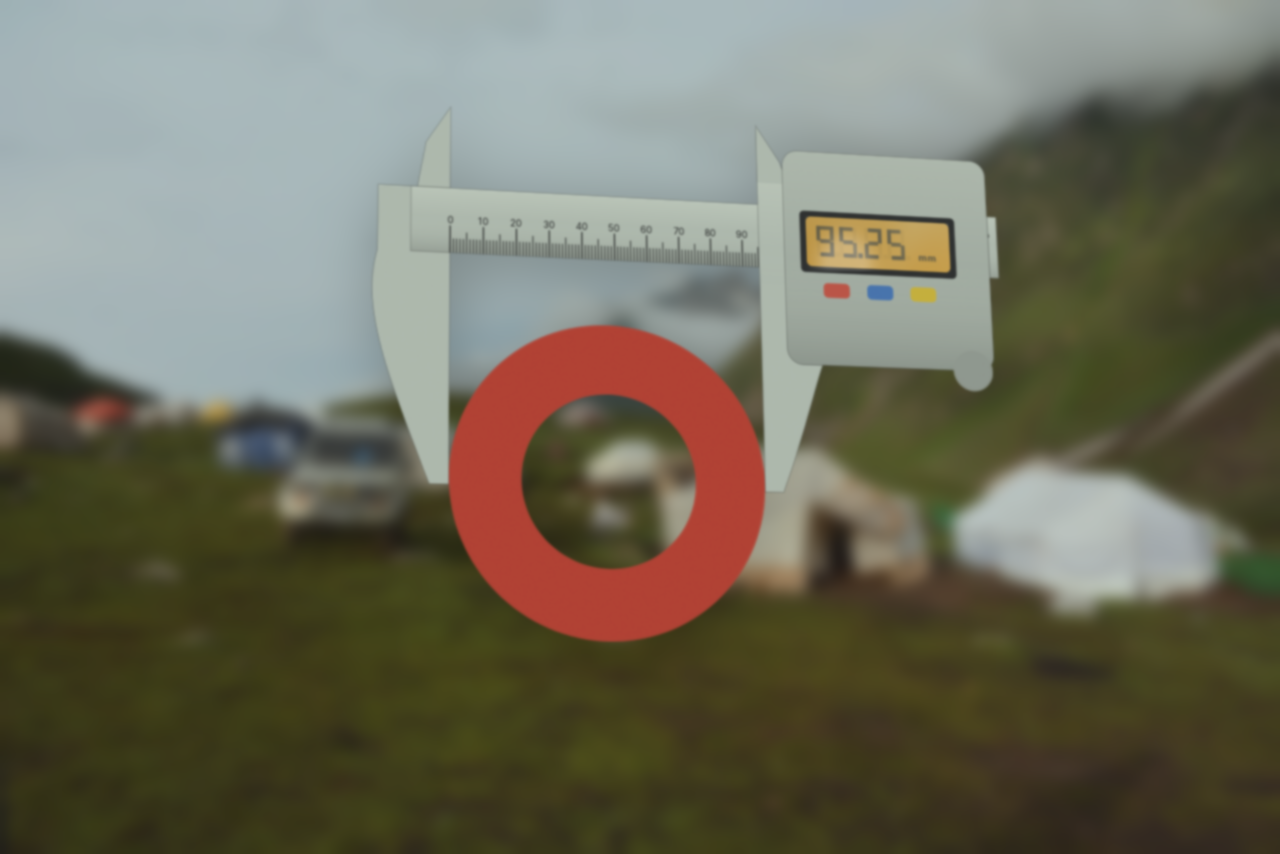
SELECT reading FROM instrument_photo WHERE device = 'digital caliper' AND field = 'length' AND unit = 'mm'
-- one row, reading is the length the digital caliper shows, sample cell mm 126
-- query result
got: mm 95.25
